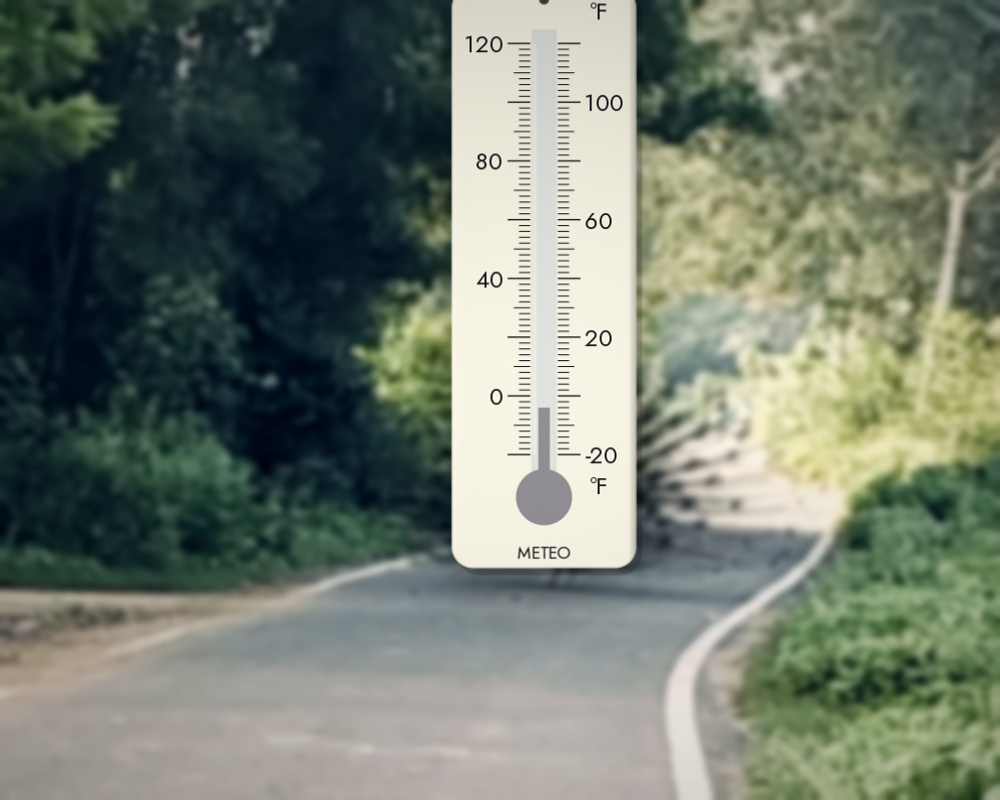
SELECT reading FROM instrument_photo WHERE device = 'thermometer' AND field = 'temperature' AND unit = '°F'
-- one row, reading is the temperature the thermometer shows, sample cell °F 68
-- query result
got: °F -4
